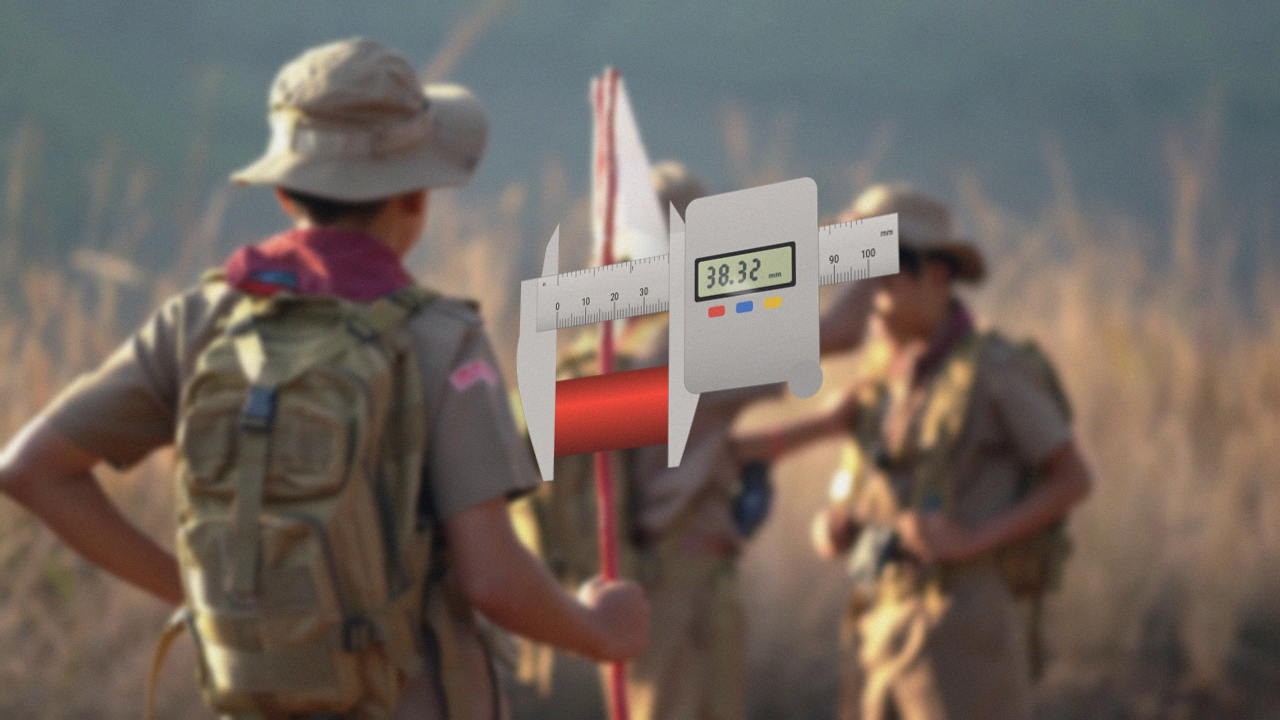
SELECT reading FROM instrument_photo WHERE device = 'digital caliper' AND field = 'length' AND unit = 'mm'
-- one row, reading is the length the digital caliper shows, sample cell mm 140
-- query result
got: mm 38.32
